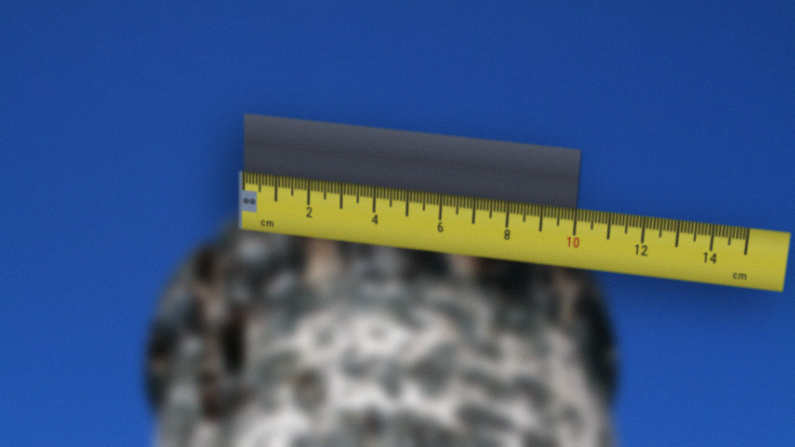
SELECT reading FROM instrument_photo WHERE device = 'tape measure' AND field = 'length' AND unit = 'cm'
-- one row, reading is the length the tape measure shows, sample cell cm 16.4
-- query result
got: cm 10
